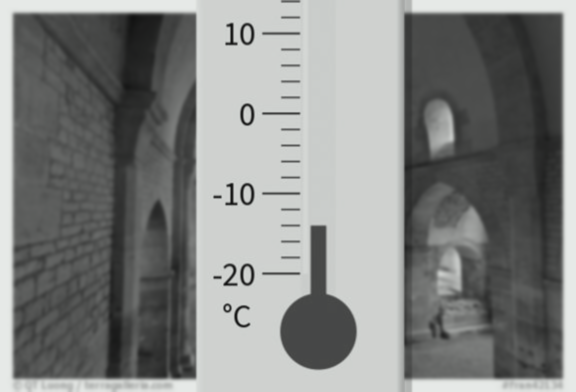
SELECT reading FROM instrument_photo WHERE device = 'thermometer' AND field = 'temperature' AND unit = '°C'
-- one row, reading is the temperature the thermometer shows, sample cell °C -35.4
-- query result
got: °C -14
